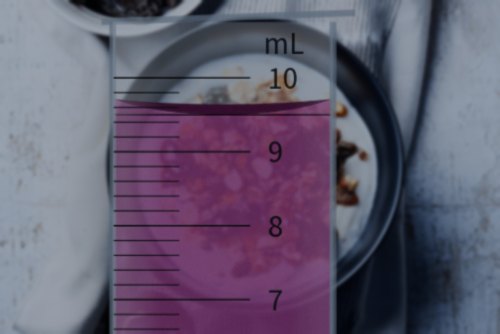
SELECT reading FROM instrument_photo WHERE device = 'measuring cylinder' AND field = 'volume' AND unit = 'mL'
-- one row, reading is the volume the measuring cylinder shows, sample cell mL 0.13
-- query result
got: mL 9.5
